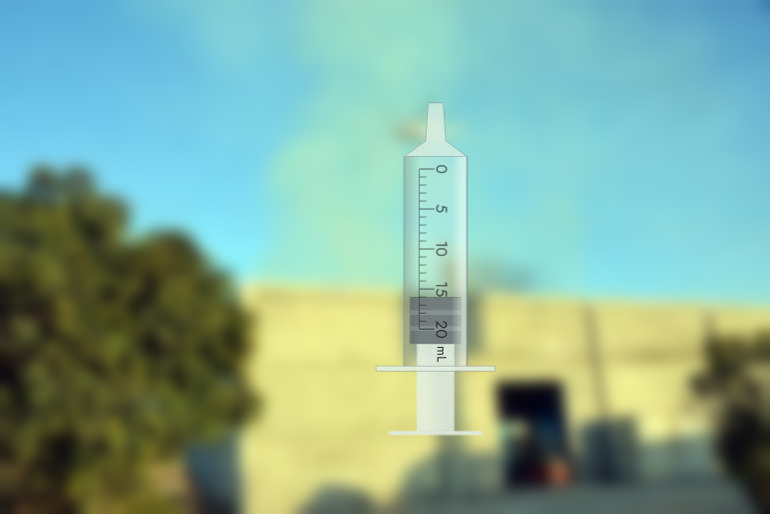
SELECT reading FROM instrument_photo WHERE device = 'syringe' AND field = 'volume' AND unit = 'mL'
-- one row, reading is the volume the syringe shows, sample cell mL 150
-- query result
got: mL 16
